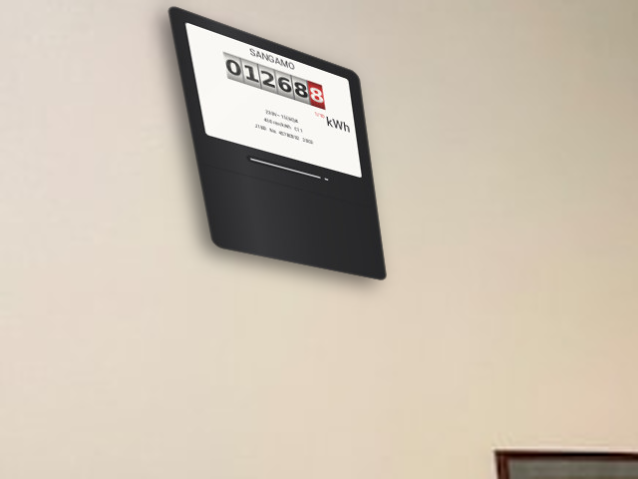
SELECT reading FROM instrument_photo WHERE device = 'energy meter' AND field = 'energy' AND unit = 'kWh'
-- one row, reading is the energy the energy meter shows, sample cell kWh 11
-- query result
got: kWh 1268.8
